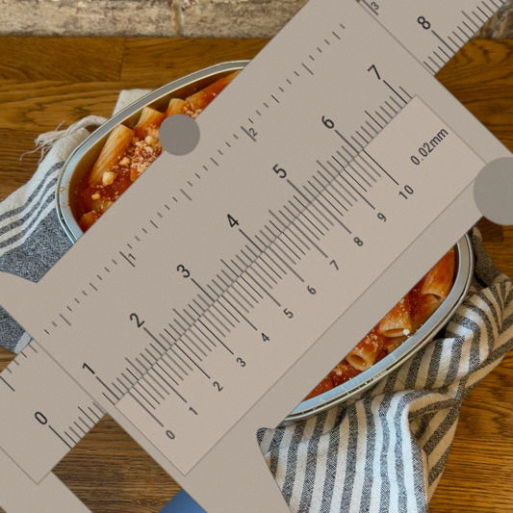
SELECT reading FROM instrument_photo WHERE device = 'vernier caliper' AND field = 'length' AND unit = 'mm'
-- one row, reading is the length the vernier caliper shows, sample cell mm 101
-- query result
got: mm 11.8
